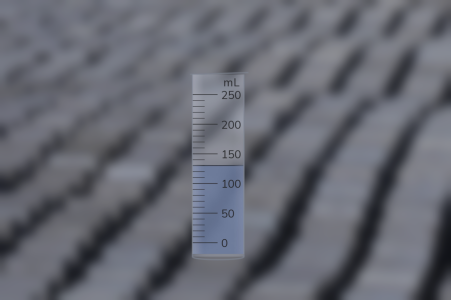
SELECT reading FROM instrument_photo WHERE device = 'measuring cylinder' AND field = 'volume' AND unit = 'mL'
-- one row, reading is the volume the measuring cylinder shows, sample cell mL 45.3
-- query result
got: mL 130
